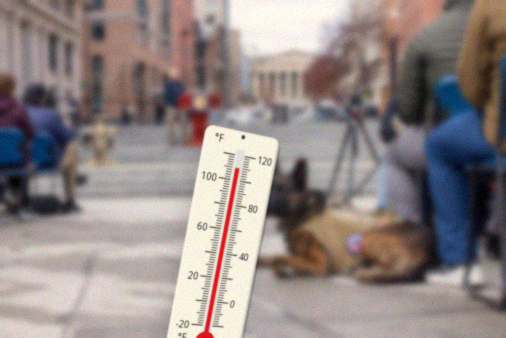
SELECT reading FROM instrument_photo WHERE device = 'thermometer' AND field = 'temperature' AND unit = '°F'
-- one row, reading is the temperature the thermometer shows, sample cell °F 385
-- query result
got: °F 110
